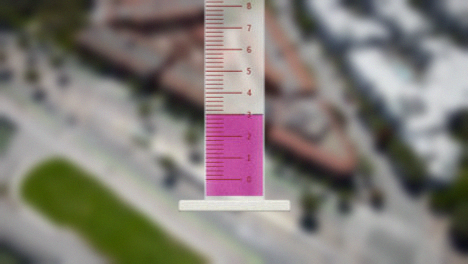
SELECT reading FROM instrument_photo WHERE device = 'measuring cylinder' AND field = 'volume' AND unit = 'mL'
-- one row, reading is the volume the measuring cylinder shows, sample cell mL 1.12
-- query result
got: mL 3
